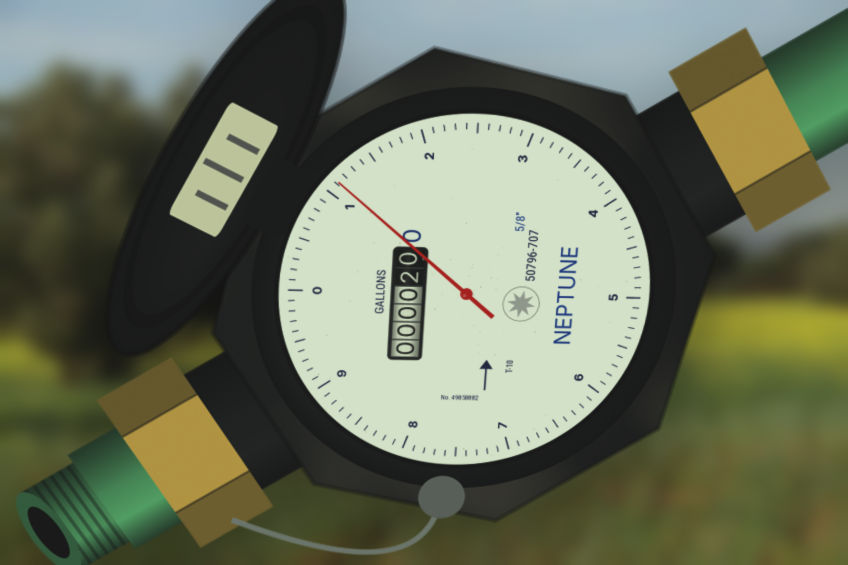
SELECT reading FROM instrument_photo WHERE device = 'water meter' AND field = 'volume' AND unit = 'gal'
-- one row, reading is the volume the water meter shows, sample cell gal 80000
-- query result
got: gal 201.1
